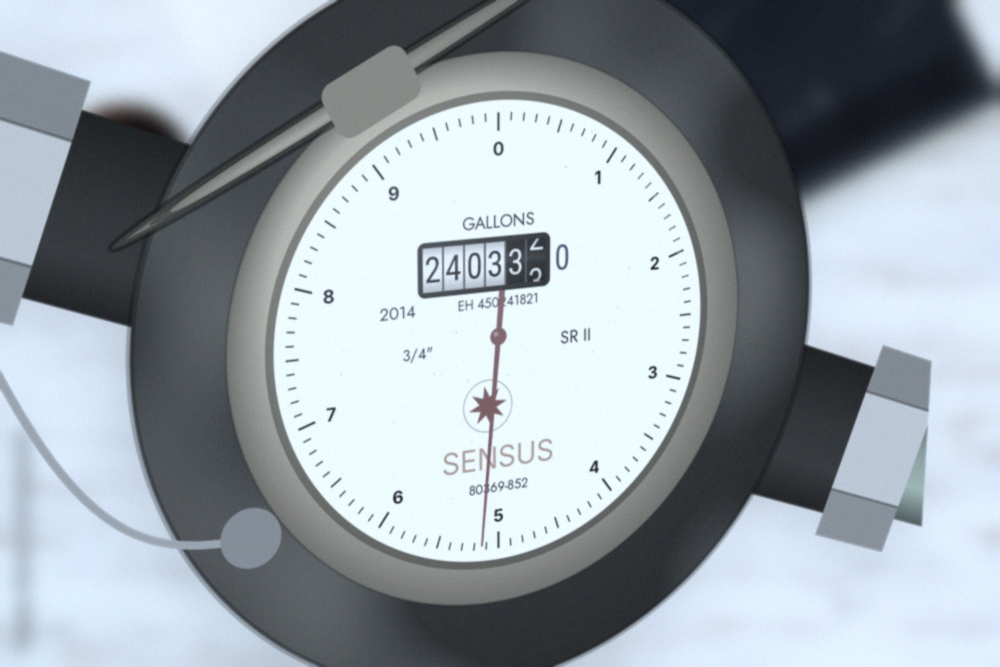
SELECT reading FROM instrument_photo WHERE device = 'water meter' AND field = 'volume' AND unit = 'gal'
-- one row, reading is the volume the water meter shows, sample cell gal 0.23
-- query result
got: gal 2403325.1
